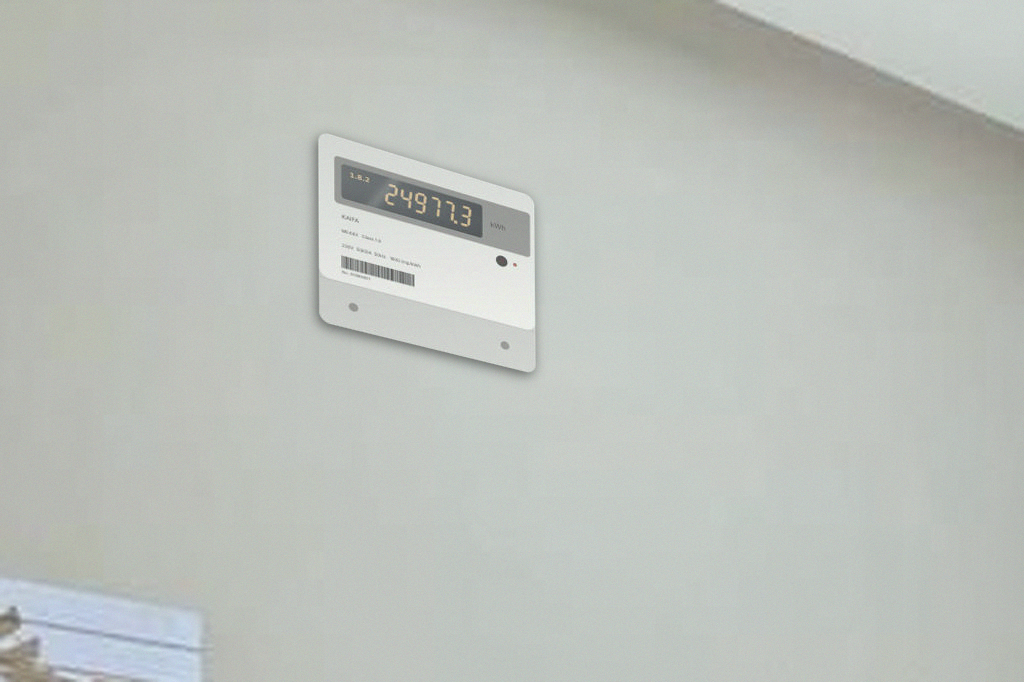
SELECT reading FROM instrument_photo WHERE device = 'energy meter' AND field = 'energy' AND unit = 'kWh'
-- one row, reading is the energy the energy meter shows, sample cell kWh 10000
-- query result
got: kWh 24977.3
